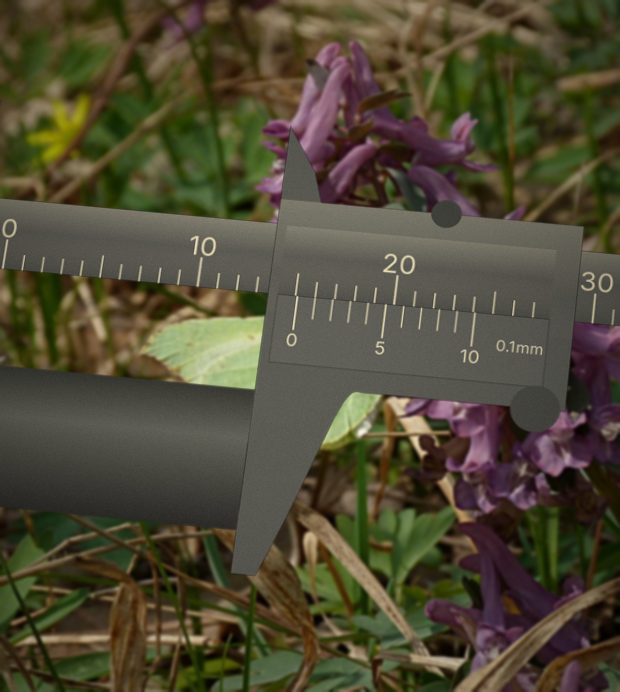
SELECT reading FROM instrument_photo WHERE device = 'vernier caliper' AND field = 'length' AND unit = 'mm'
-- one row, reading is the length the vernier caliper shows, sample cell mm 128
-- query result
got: mm 15.1
